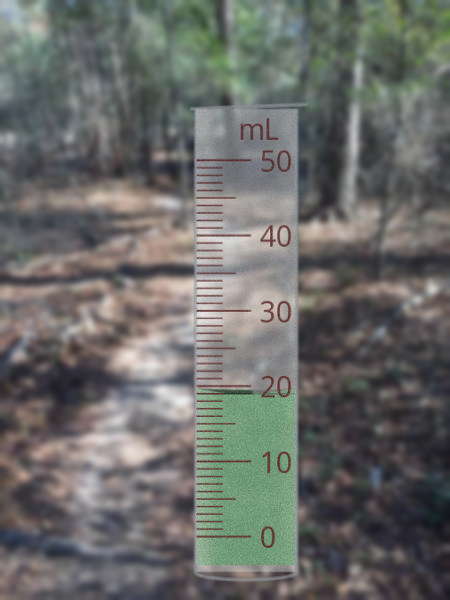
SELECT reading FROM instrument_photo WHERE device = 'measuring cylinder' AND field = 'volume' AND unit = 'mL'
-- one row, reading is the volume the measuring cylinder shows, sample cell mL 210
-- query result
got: mL 19
